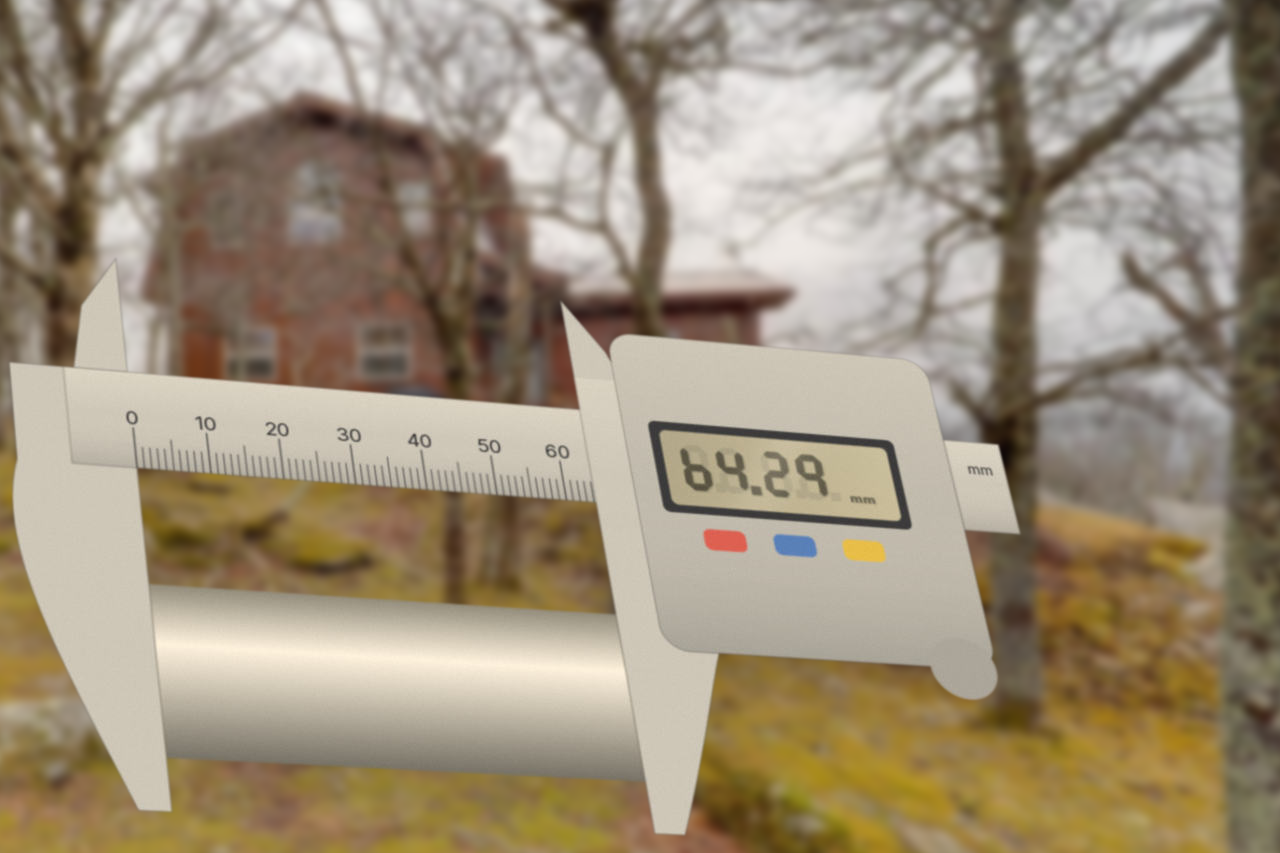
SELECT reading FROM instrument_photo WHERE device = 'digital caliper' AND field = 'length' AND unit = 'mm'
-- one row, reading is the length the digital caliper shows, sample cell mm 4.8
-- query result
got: mm 64.29
